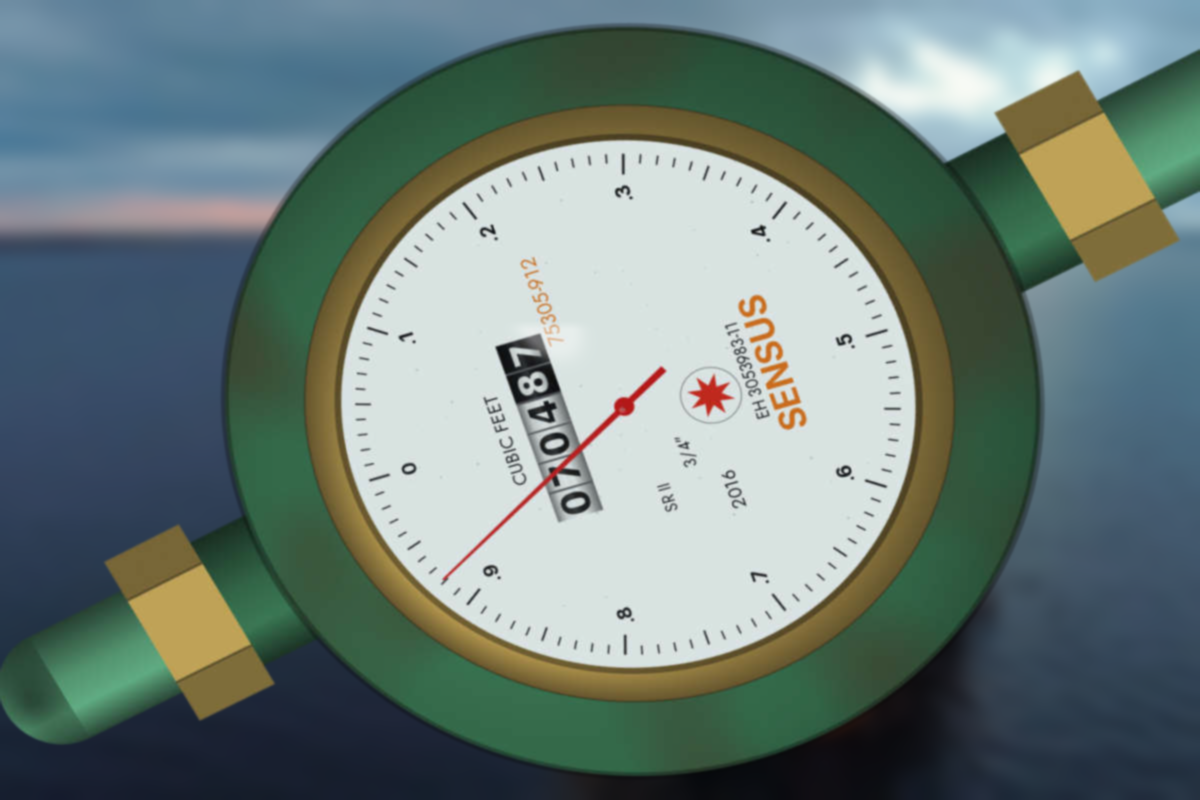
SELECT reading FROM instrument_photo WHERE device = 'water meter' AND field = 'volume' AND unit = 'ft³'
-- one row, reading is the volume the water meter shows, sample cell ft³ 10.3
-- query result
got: ft³ 70486.92
